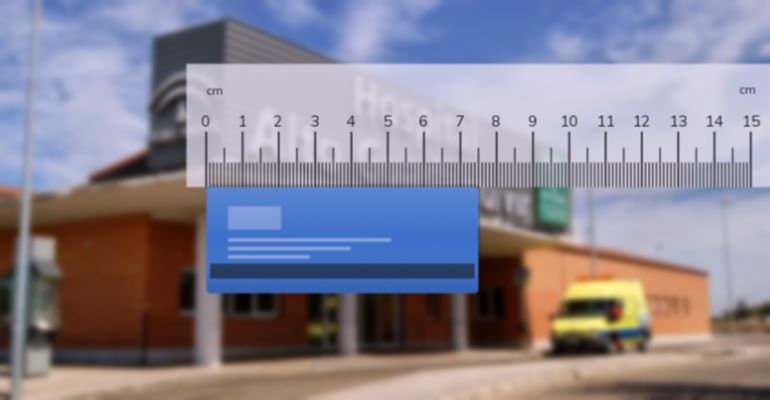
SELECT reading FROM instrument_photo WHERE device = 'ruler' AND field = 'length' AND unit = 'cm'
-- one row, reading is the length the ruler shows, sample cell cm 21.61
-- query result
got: cm 7.5
